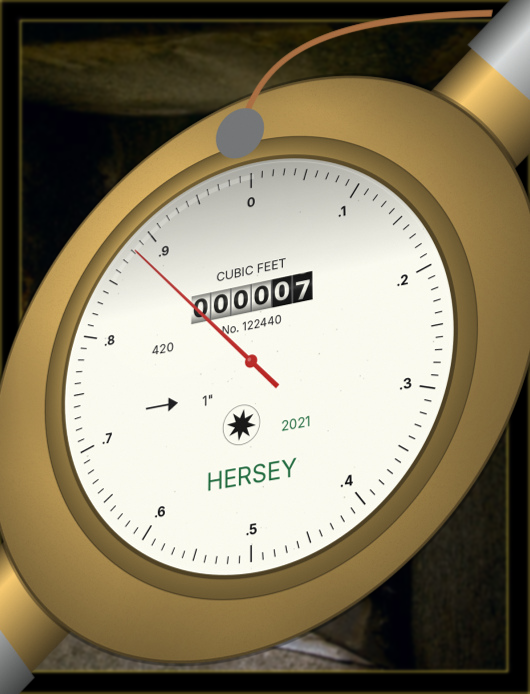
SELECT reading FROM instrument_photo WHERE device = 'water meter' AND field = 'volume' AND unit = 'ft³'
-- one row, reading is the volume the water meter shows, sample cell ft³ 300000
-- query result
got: ft³ 6.88
